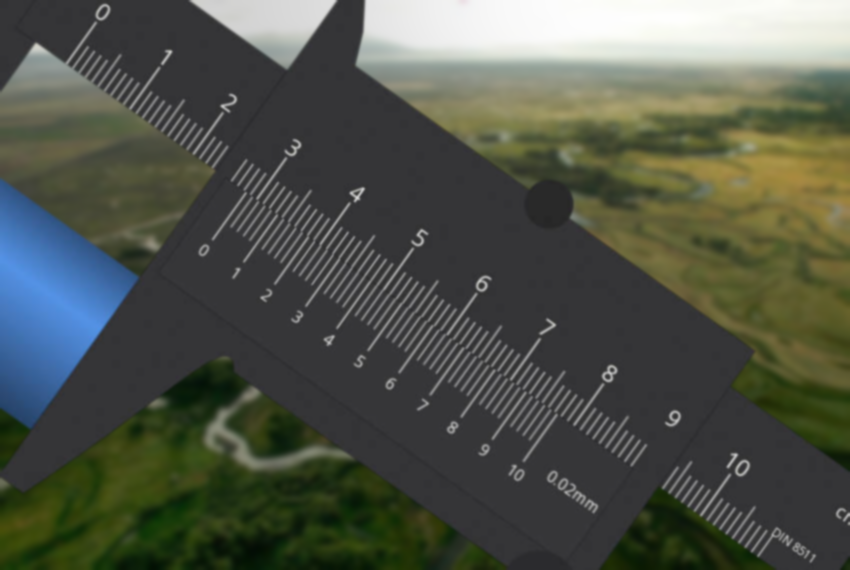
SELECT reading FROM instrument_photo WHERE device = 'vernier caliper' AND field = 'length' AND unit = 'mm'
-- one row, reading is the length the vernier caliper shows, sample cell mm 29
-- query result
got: mm 28.4
